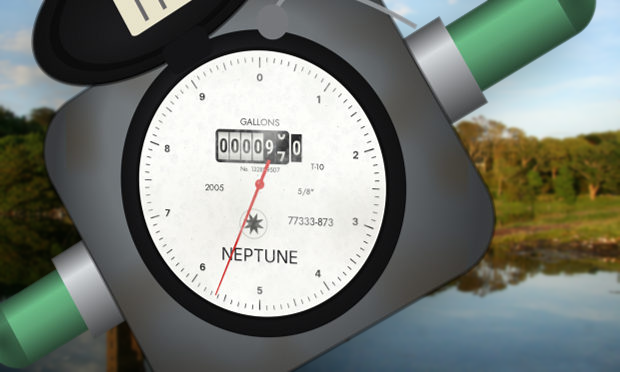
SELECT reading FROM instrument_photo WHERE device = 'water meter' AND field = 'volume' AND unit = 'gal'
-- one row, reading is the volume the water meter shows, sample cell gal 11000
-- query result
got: gal 965.6
